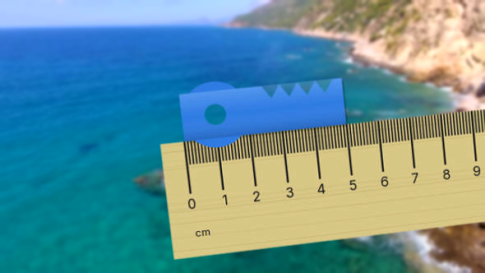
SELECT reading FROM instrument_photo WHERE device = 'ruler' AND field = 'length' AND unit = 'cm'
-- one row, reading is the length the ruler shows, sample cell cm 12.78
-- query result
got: cm 5
